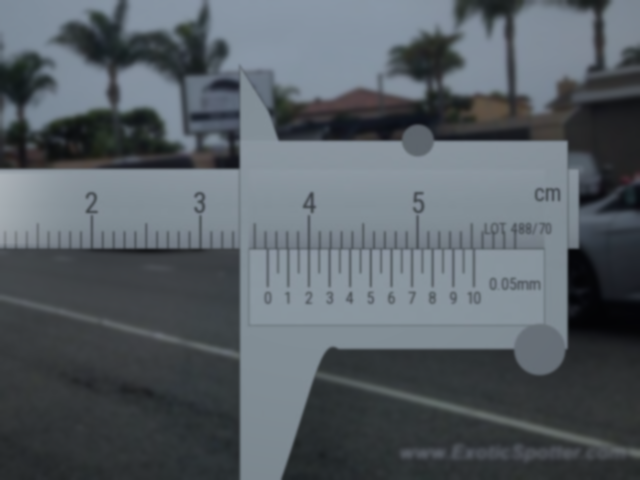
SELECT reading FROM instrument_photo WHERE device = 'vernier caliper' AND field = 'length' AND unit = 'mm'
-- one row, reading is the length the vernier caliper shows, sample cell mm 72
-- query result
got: mm 36.2
